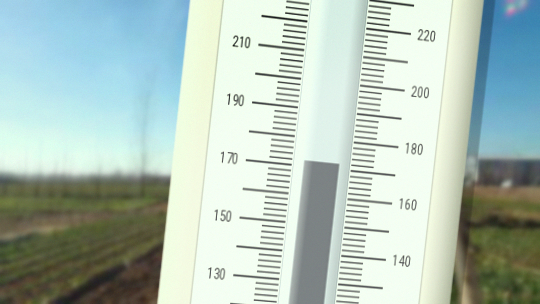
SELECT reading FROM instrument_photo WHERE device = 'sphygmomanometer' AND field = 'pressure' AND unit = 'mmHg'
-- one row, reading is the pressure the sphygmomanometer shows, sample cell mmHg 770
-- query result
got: mmHg 172
